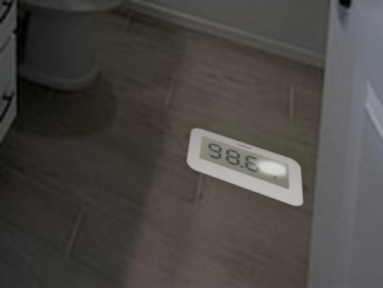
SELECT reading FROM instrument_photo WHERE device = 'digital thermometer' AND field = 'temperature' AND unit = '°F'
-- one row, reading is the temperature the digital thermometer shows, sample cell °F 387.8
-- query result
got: °F 98.6
